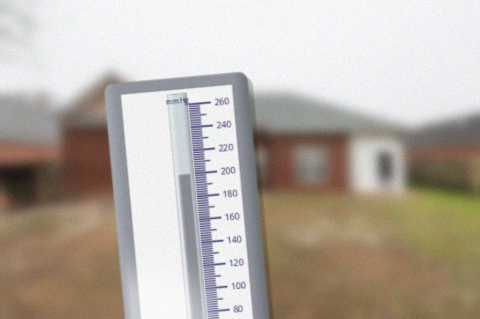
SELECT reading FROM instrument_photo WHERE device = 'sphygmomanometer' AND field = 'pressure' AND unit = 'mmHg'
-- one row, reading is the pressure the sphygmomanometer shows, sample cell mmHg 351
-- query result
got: mmHg 200
